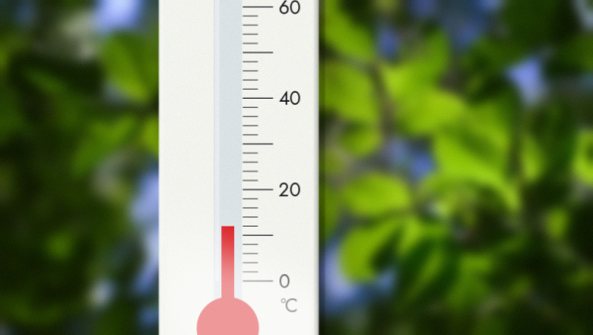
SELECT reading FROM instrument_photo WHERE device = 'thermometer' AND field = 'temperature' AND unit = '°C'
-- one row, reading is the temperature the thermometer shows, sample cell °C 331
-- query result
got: °C 12
